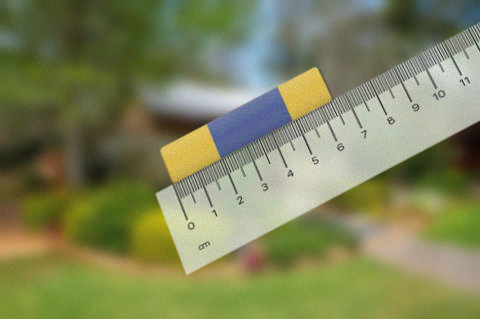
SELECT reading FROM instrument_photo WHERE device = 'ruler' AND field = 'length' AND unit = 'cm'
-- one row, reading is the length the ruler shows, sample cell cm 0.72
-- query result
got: cm 6.5
